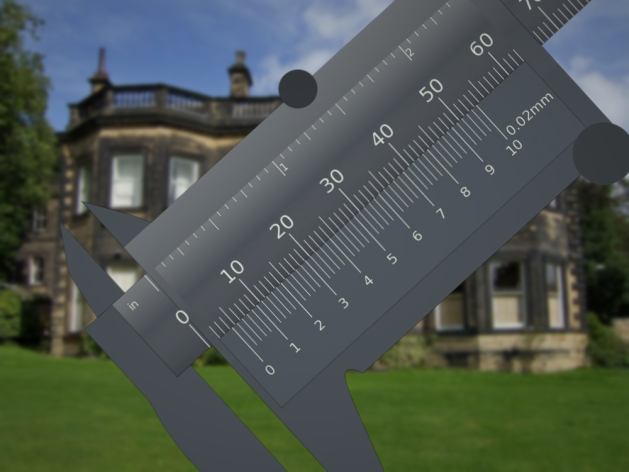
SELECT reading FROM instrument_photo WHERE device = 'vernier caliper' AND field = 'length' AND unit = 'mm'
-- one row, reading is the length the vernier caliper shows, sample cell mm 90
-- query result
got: mm 4.4
